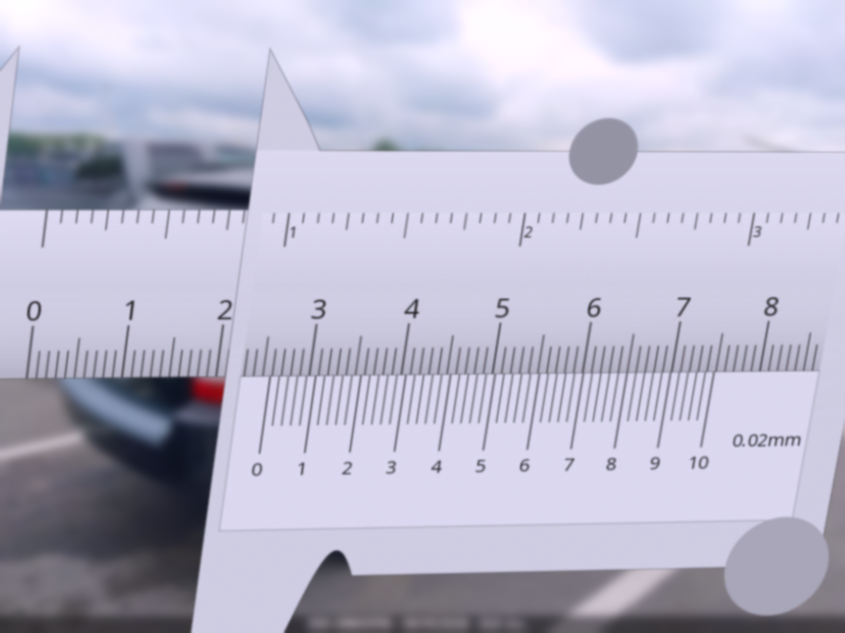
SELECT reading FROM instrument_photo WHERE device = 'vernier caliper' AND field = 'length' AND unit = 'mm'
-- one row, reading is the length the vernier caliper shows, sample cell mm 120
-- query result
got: mm 25.8
